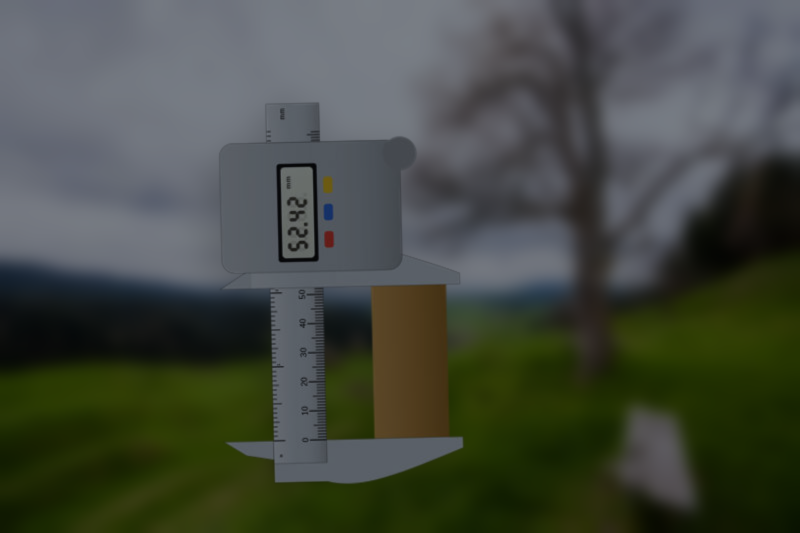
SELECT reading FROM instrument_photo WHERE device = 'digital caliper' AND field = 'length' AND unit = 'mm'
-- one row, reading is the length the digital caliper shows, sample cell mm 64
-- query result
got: mm 52.42
